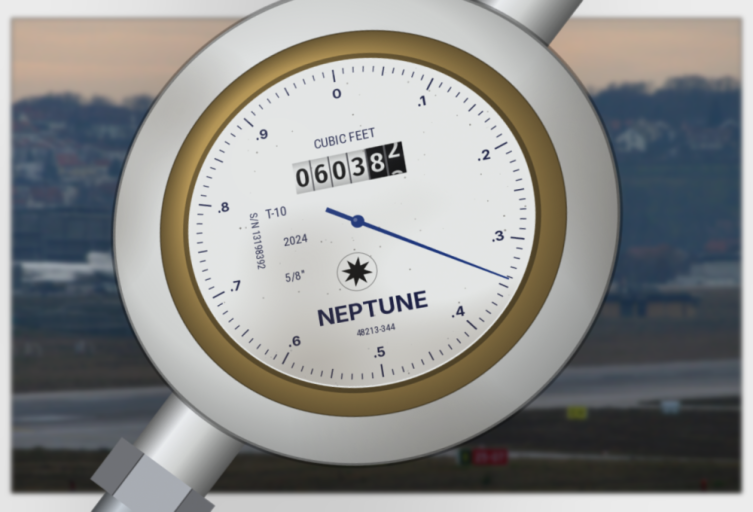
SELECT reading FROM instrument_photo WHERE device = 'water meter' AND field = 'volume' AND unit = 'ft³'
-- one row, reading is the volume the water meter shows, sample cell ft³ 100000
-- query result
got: ft³ 60382.34
